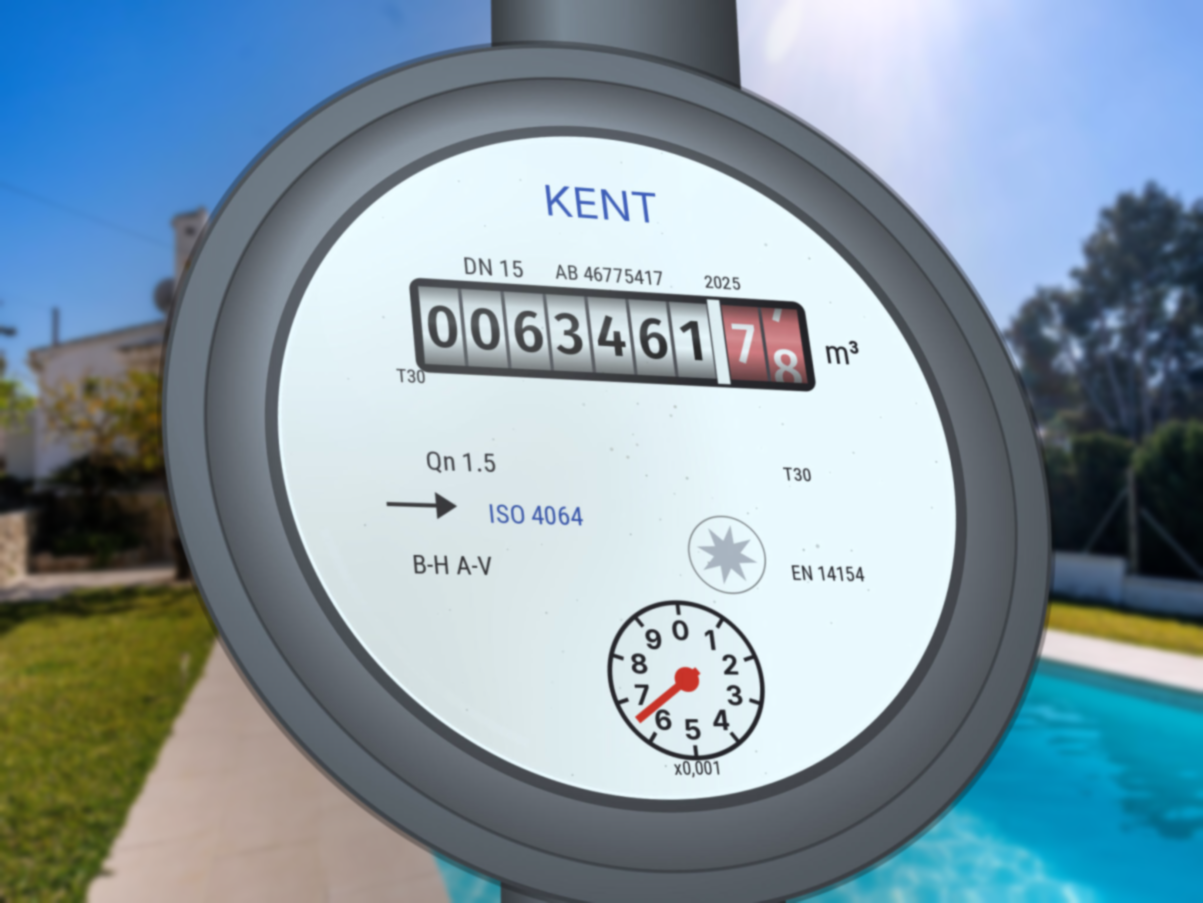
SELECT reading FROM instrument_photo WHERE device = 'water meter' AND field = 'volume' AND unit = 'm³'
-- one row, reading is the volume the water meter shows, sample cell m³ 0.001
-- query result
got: m³ 63461.776
